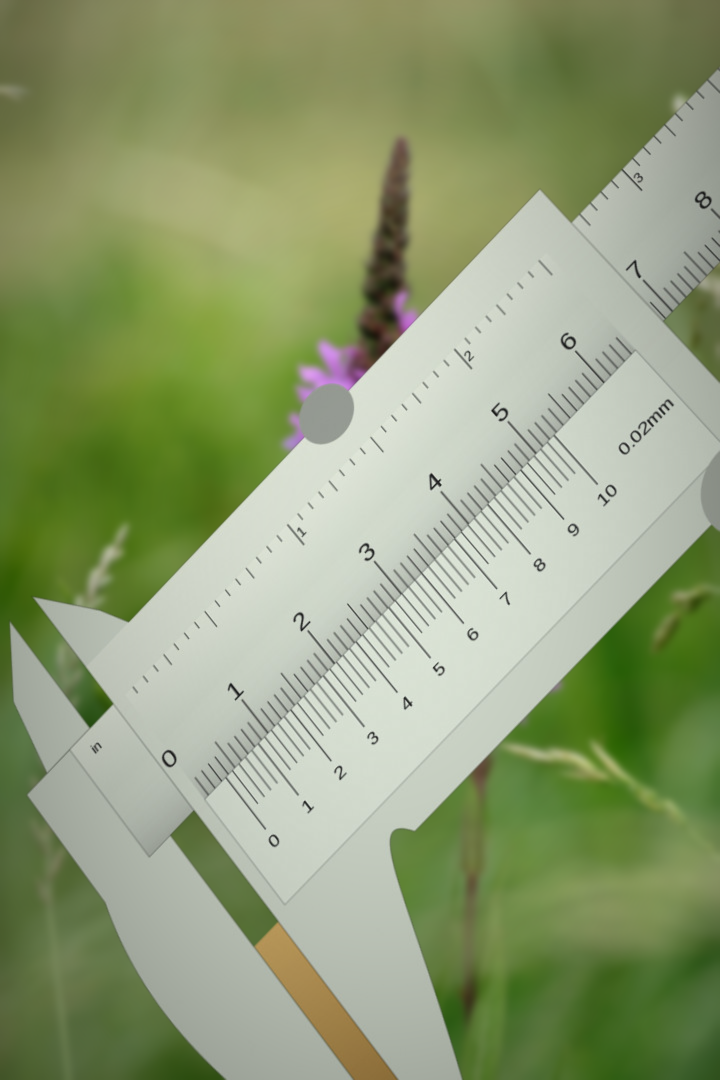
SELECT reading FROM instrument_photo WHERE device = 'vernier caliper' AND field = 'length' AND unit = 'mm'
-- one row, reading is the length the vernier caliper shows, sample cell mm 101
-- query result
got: mm 3.6
